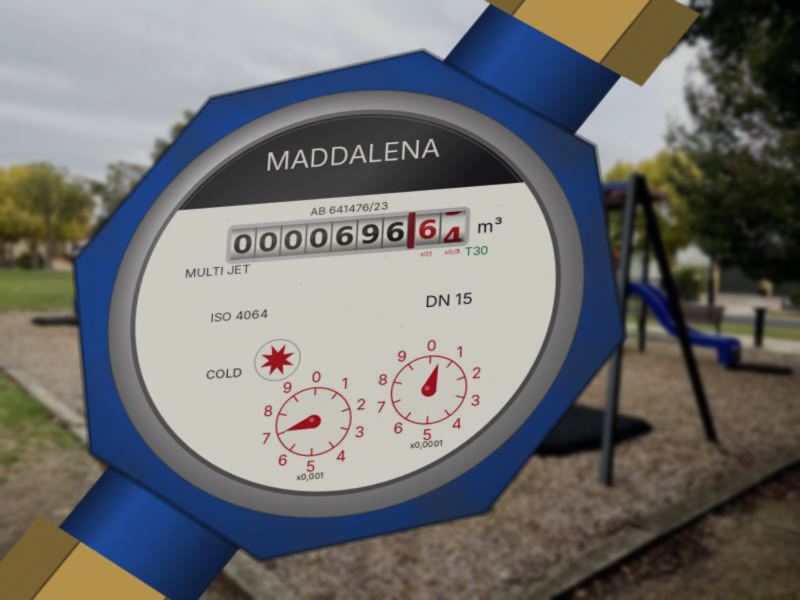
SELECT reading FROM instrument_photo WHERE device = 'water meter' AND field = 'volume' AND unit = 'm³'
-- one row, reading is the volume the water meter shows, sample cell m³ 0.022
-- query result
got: m³ 696.6370
